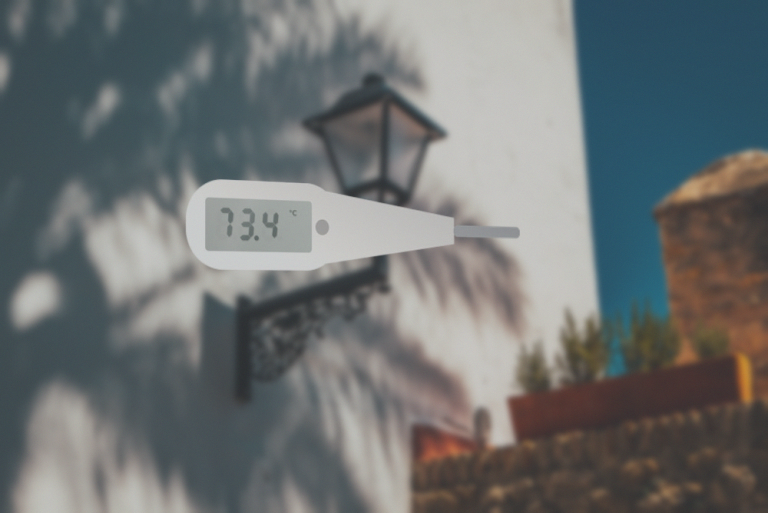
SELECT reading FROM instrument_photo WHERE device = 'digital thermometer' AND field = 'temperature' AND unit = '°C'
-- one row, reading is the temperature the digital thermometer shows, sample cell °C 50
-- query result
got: °C 73.4
